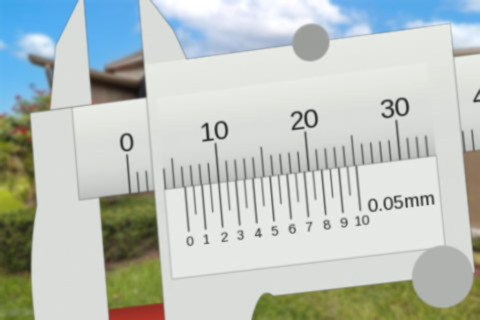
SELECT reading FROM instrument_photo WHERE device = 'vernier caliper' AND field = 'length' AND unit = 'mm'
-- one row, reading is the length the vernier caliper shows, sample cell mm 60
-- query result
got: mm 6.2
